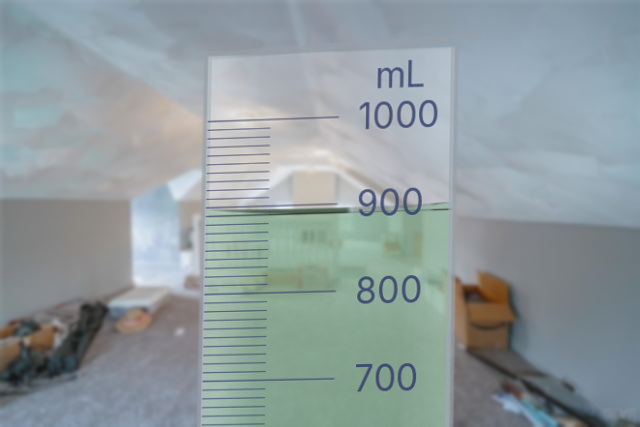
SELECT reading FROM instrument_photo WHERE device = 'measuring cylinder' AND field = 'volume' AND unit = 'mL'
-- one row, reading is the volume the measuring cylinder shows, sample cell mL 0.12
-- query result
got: mL 890
